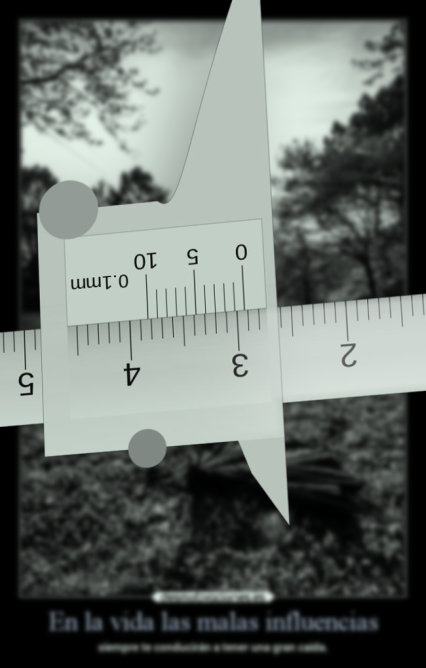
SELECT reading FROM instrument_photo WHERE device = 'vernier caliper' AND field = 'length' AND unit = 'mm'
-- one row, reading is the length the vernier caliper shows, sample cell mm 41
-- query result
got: mm 29.3
